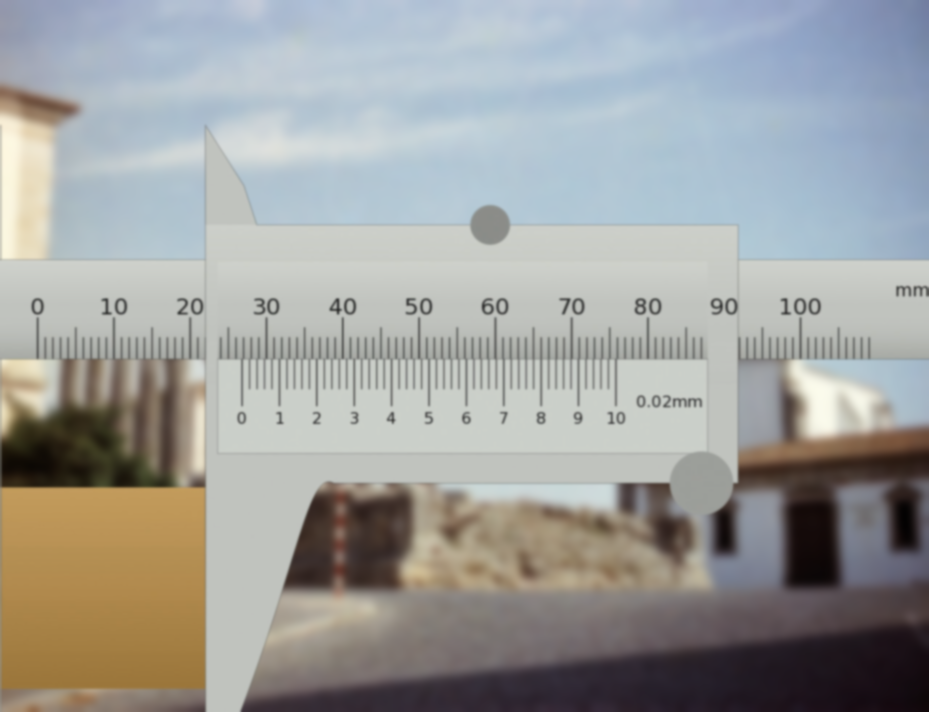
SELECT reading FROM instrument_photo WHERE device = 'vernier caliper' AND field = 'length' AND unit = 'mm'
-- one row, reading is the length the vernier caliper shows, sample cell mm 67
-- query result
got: mm 26.8
